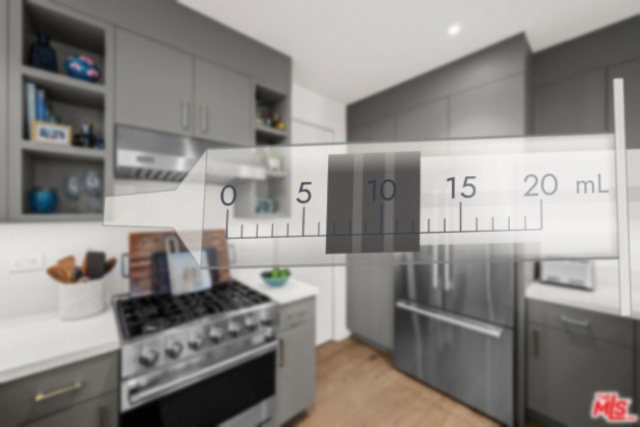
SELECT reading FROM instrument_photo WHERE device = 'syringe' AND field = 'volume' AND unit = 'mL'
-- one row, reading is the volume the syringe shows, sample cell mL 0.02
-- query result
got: mL 6.5
